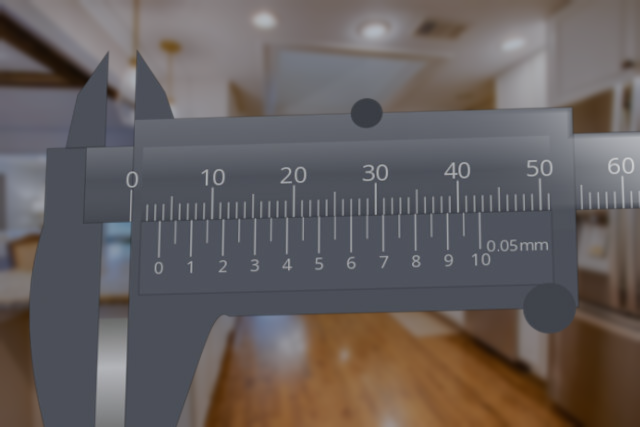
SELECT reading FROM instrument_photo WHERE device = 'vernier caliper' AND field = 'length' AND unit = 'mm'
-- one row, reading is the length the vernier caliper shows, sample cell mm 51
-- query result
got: mm 3.6
